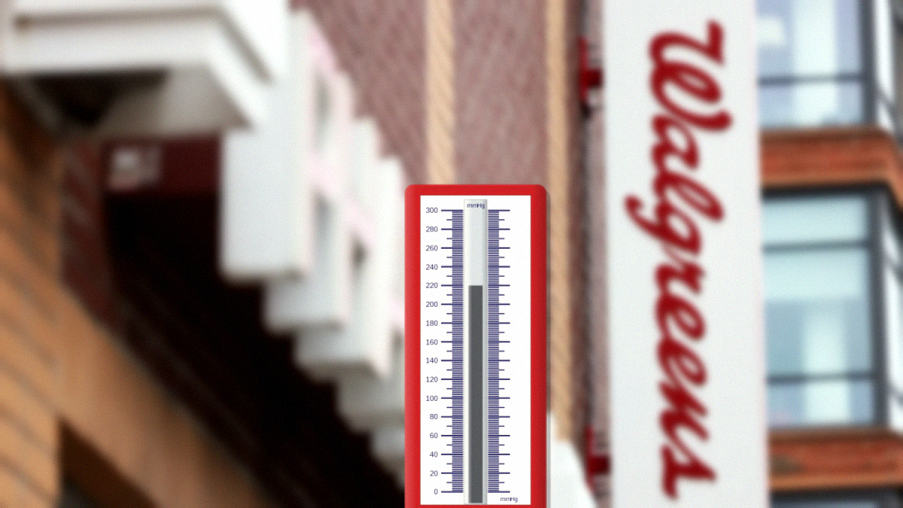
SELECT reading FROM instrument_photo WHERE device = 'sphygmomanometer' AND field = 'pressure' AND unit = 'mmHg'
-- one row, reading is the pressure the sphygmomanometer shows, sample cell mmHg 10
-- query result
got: mmHg 220
